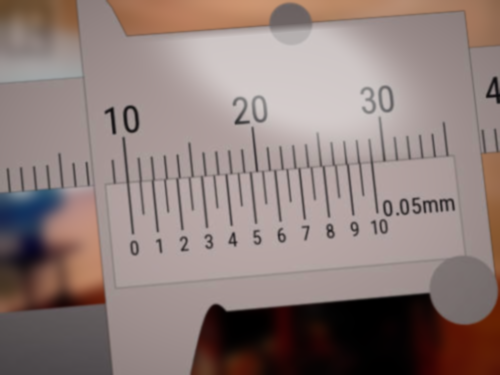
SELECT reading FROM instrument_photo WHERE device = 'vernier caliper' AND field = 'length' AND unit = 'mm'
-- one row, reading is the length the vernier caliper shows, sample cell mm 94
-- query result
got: mm 10.0
